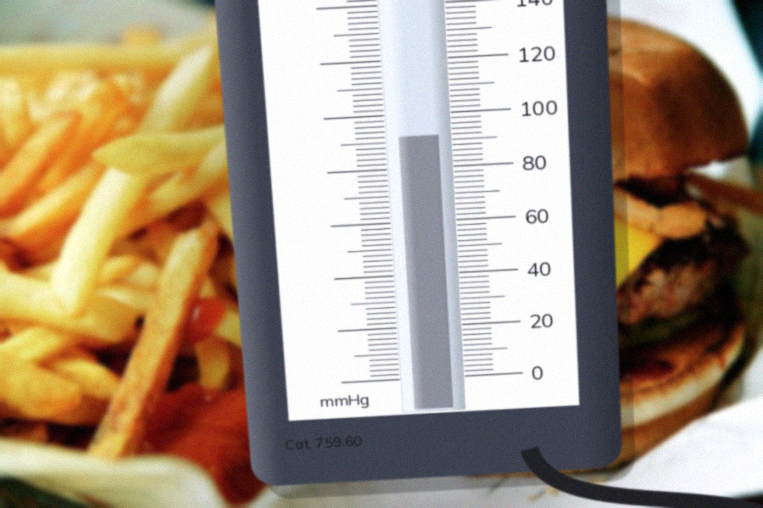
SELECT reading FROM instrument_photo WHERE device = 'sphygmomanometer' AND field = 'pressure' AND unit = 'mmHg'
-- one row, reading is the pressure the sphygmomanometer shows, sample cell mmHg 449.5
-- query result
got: mmHg 92
